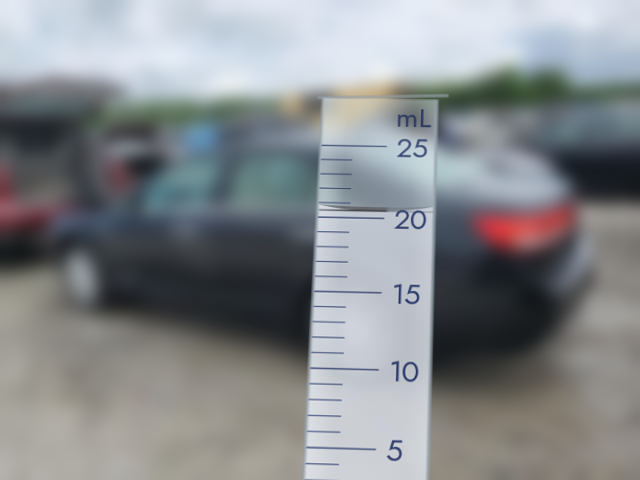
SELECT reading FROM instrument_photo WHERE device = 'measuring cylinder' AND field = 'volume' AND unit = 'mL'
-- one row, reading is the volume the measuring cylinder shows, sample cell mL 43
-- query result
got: mL 20.5
